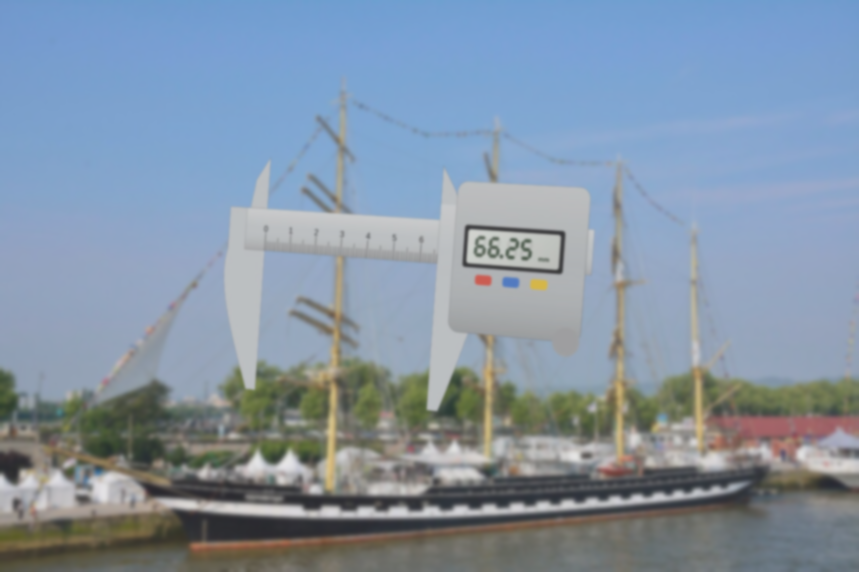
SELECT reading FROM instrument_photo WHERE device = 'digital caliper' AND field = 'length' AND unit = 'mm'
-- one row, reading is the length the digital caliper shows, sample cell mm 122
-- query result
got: mm 66.25
